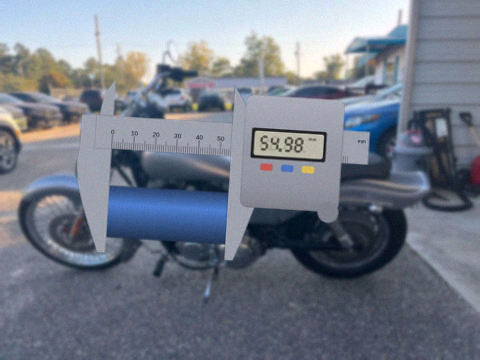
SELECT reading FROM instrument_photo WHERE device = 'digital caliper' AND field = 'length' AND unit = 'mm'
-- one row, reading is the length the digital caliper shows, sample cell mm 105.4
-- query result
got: mm 54.98
